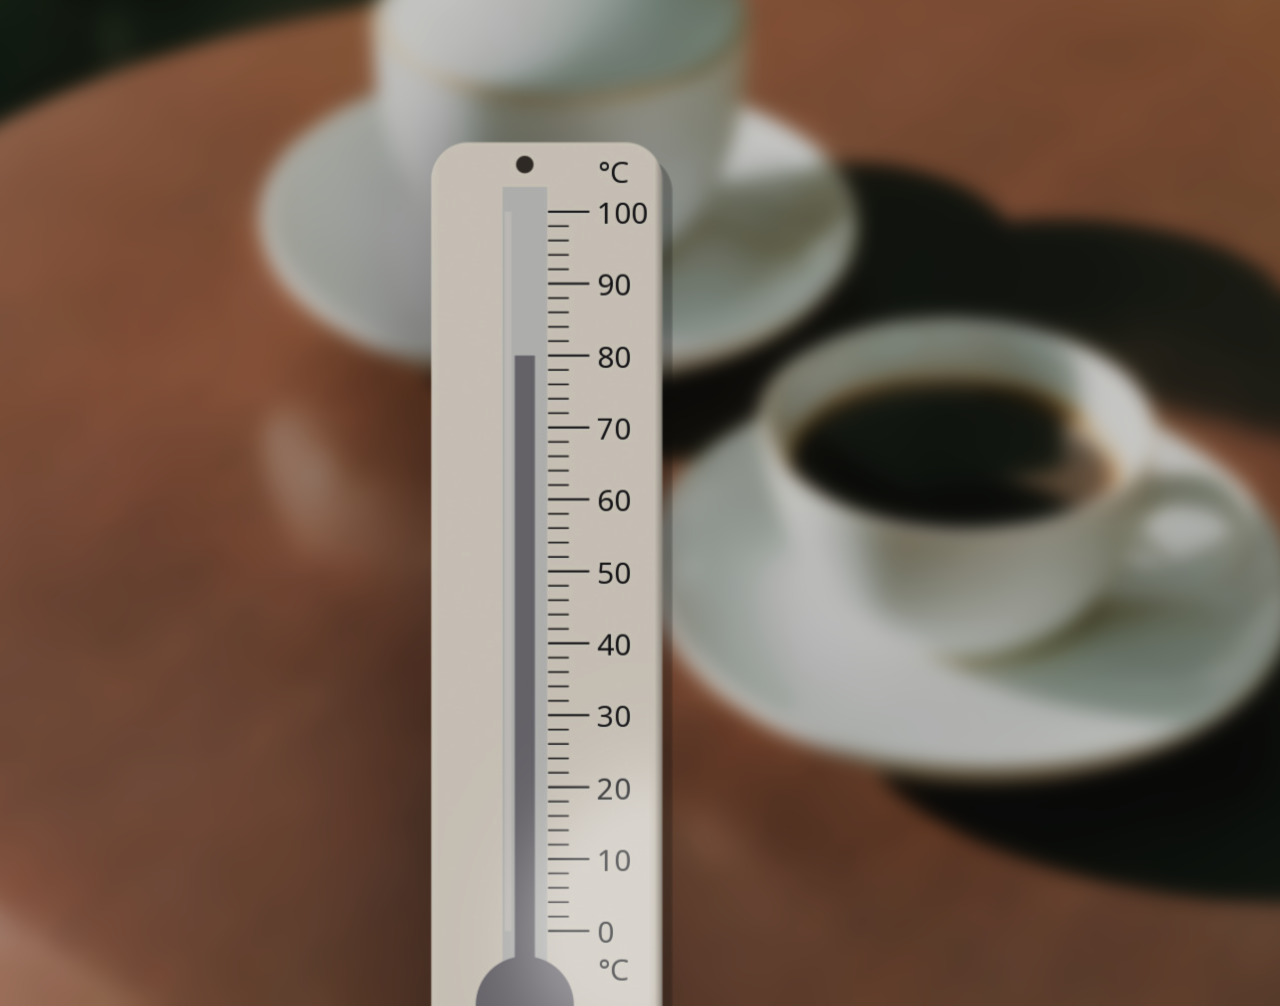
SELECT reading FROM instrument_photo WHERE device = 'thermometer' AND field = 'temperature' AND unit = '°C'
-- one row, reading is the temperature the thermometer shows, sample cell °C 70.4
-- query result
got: °C 80
